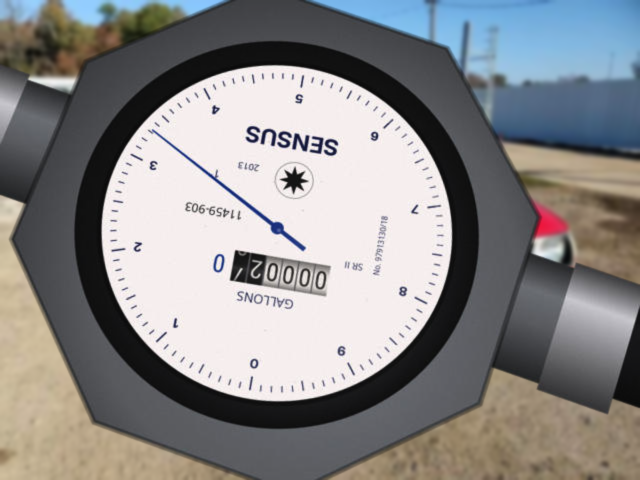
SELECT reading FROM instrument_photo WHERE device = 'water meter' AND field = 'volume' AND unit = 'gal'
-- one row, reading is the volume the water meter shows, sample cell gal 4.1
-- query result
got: gal 273.3
